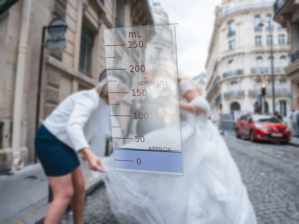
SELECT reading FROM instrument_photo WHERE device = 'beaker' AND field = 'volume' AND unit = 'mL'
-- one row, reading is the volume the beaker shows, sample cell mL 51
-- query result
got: mL 25
